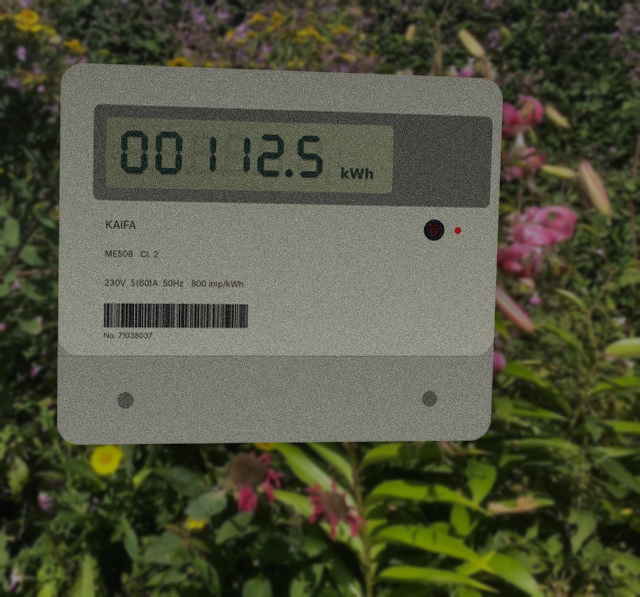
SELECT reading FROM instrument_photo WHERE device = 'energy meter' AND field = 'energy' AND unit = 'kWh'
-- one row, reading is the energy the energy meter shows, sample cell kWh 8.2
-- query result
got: kWh 112.5
